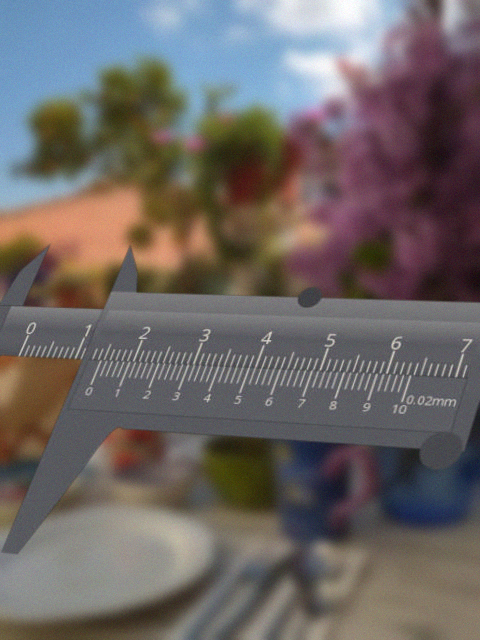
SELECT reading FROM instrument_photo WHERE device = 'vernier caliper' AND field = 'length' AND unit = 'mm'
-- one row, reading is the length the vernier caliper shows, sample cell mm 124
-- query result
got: mm 14.5
